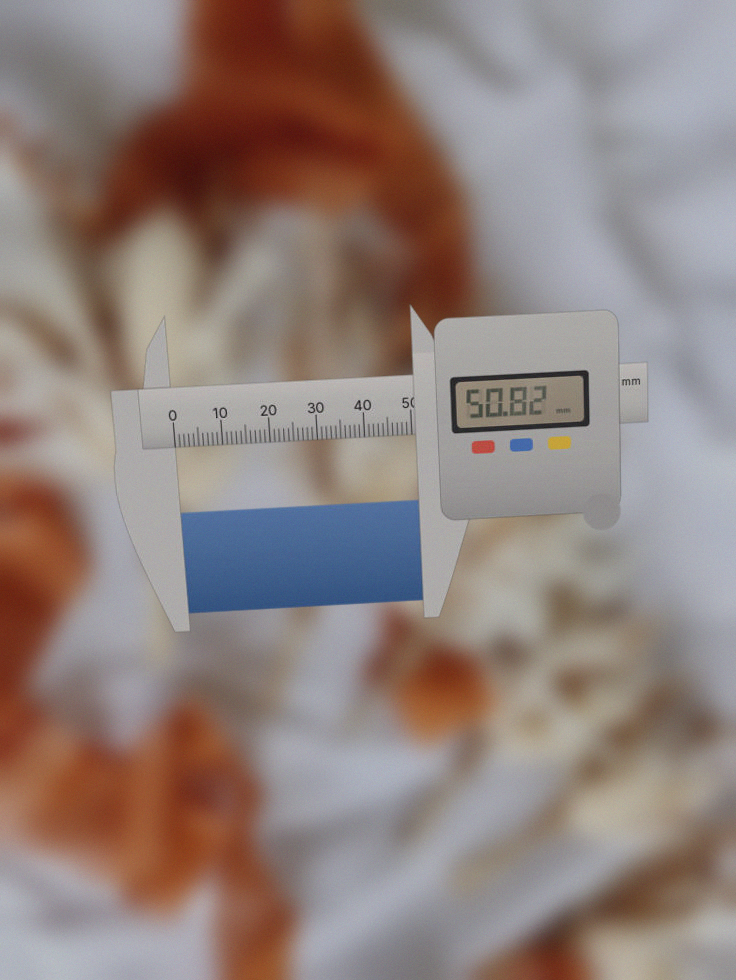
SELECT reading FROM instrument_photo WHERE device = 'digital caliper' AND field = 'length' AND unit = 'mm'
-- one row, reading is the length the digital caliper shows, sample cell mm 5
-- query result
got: mm 50.82
